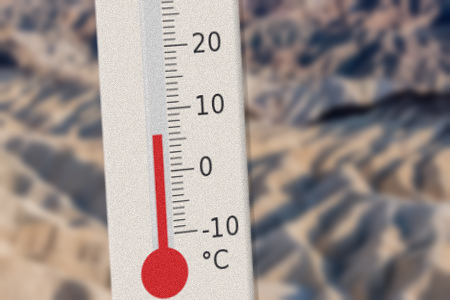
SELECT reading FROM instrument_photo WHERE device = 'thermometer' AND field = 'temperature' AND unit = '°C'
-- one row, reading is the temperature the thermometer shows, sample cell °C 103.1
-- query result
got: °C 6
